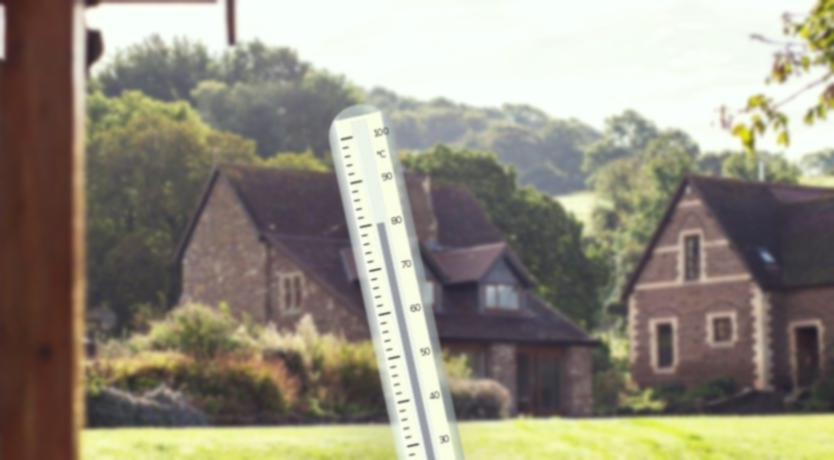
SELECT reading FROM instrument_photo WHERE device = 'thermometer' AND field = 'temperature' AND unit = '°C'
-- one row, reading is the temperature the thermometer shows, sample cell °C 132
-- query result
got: °C 80
